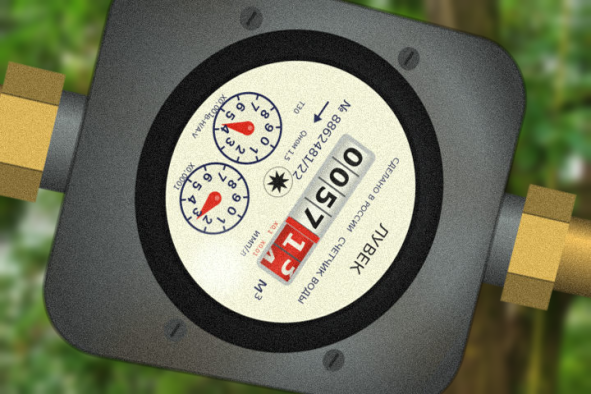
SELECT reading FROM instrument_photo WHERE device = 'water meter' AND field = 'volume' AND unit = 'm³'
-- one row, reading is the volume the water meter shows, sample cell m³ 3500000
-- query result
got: m³ 57.1342
